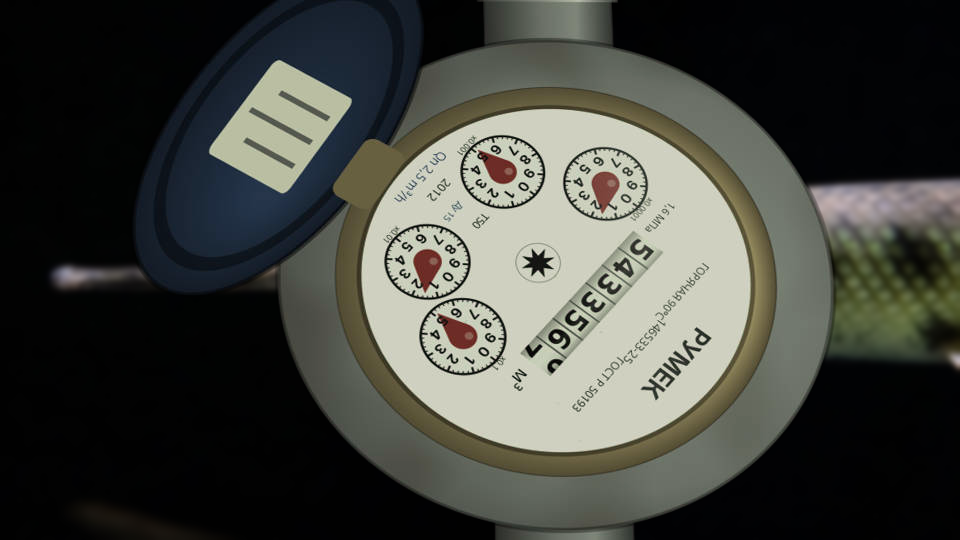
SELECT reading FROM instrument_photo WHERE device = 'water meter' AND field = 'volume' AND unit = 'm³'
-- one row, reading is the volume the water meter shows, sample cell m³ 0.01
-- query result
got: m³ 5433566.5151
